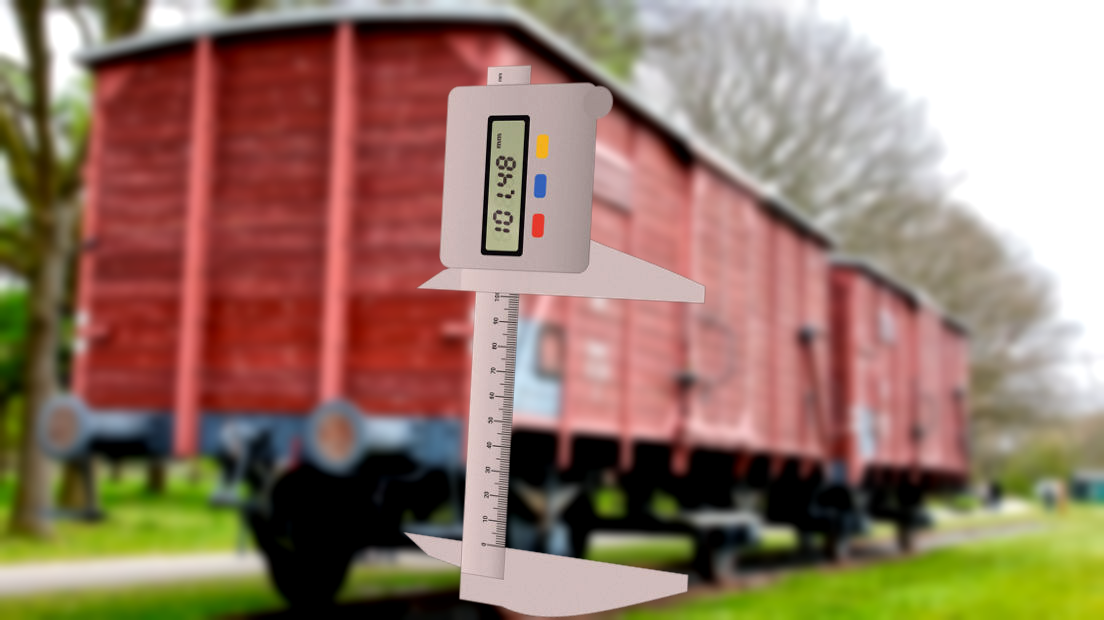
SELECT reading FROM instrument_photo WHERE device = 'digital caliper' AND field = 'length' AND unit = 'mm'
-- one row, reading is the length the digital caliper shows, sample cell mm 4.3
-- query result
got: mm 101.48
